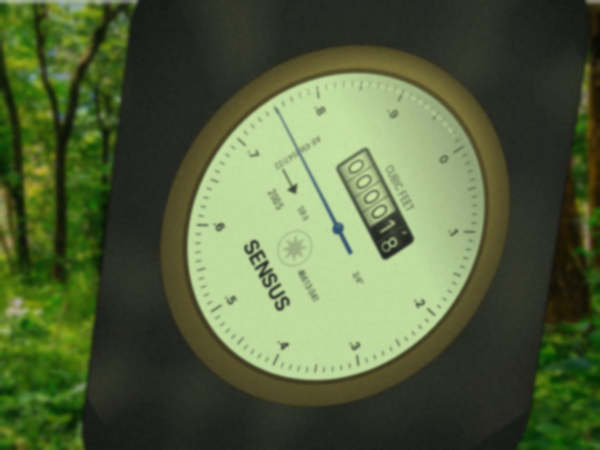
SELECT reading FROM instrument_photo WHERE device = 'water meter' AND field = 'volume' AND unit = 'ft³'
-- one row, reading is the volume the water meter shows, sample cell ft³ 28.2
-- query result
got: ft³ 17.75
